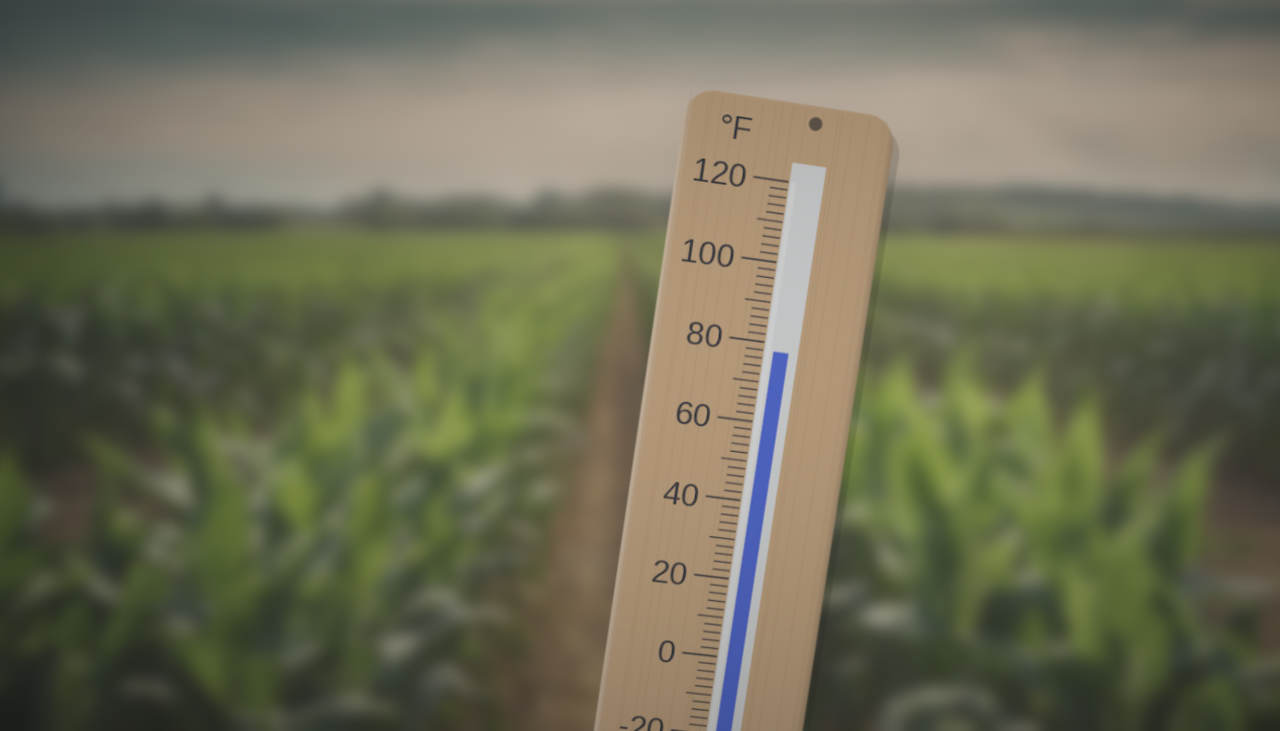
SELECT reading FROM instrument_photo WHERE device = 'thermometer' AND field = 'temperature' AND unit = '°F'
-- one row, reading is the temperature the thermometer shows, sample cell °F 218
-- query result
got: °F 78
